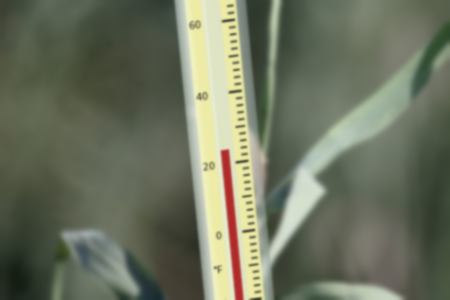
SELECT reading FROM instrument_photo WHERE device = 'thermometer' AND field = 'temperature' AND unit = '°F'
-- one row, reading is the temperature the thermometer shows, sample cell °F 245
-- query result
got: °F 24
